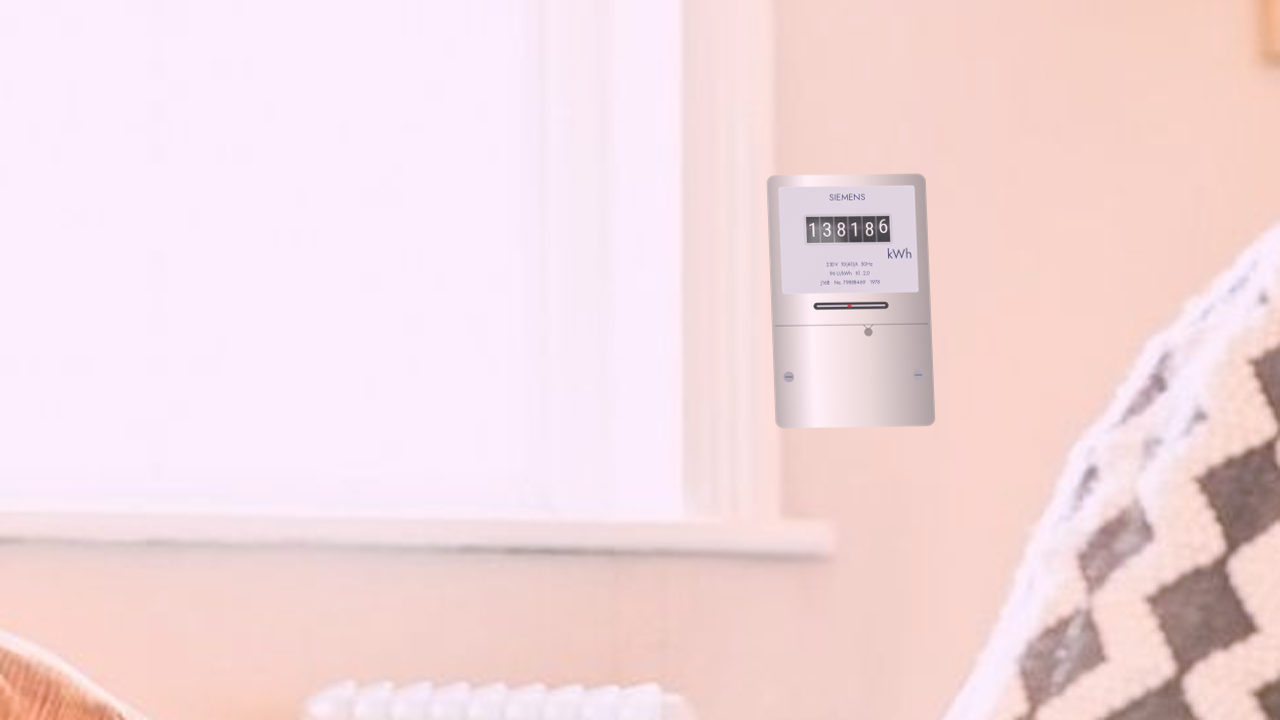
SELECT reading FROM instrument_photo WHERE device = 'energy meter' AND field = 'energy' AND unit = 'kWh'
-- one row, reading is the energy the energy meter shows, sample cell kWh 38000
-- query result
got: kWh 138186
